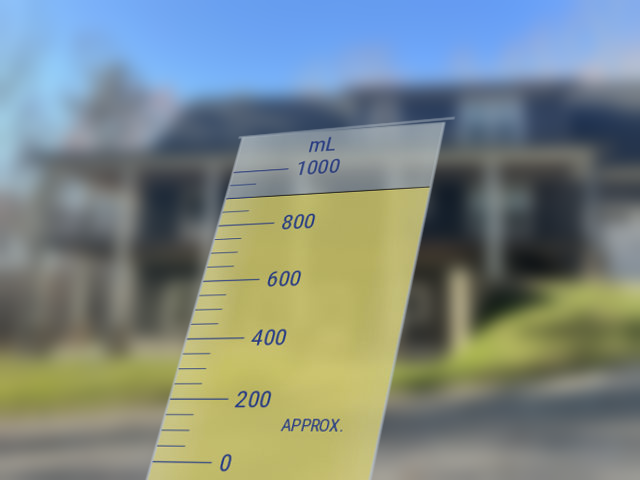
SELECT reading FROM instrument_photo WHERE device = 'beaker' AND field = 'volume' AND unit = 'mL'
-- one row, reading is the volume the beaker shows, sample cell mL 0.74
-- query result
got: mL 900
